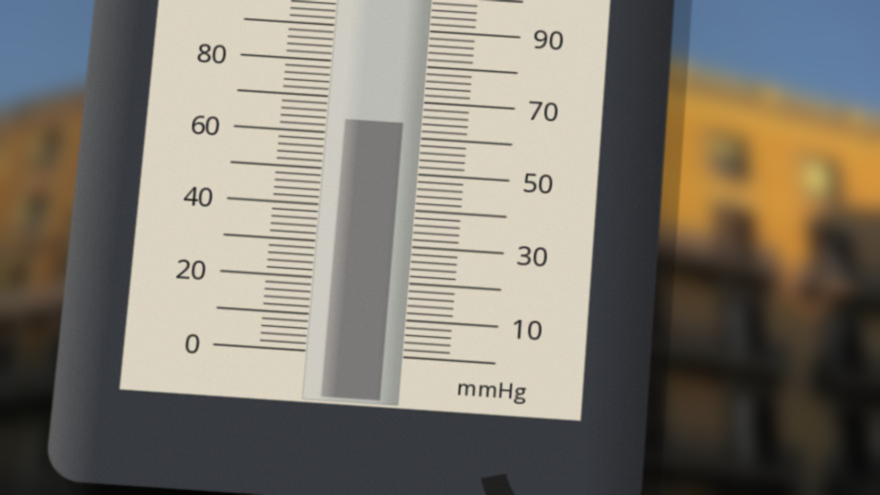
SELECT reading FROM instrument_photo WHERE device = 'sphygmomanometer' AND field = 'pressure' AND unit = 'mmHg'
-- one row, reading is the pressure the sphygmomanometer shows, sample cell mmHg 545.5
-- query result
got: mmHg 64
